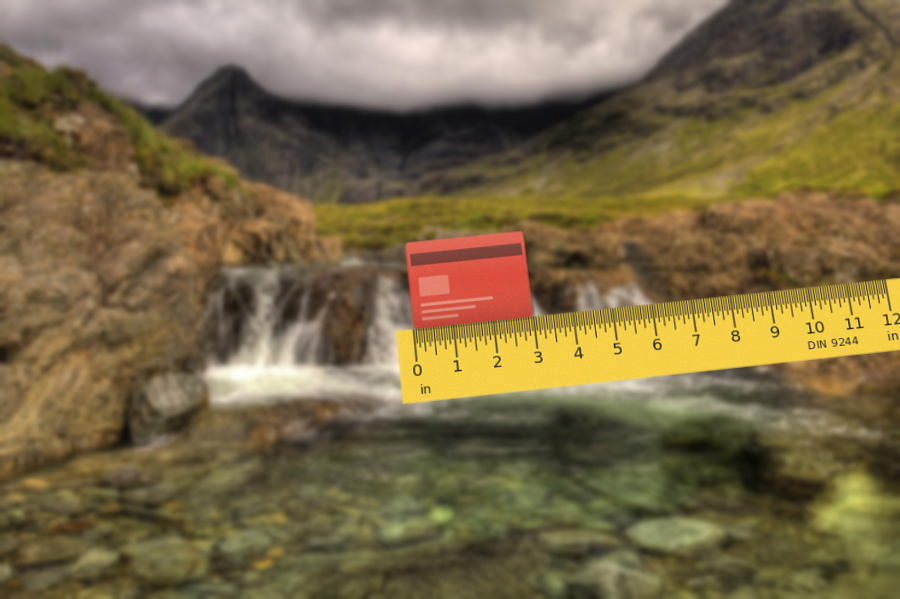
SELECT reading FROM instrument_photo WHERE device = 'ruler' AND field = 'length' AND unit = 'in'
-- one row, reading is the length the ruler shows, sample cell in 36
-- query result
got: in 3
